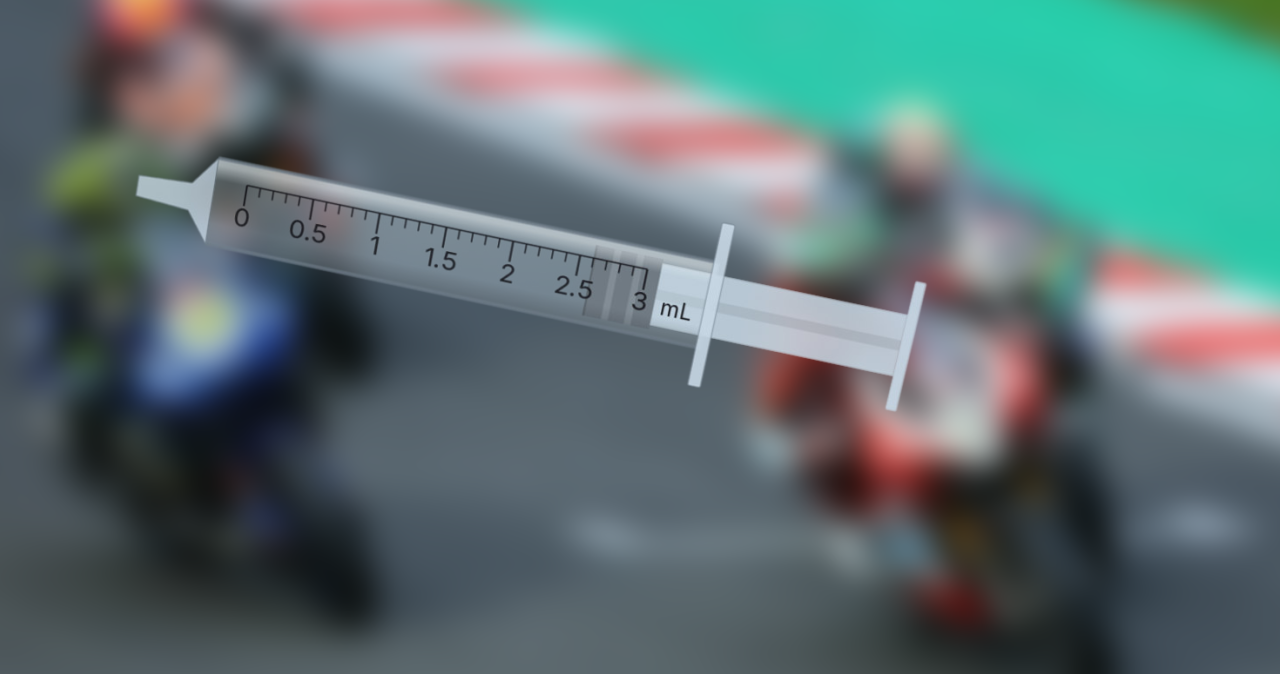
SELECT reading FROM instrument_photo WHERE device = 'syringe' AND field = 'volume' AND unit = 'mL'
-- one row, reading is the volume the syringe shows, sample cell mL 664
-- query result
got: mL 2.6
